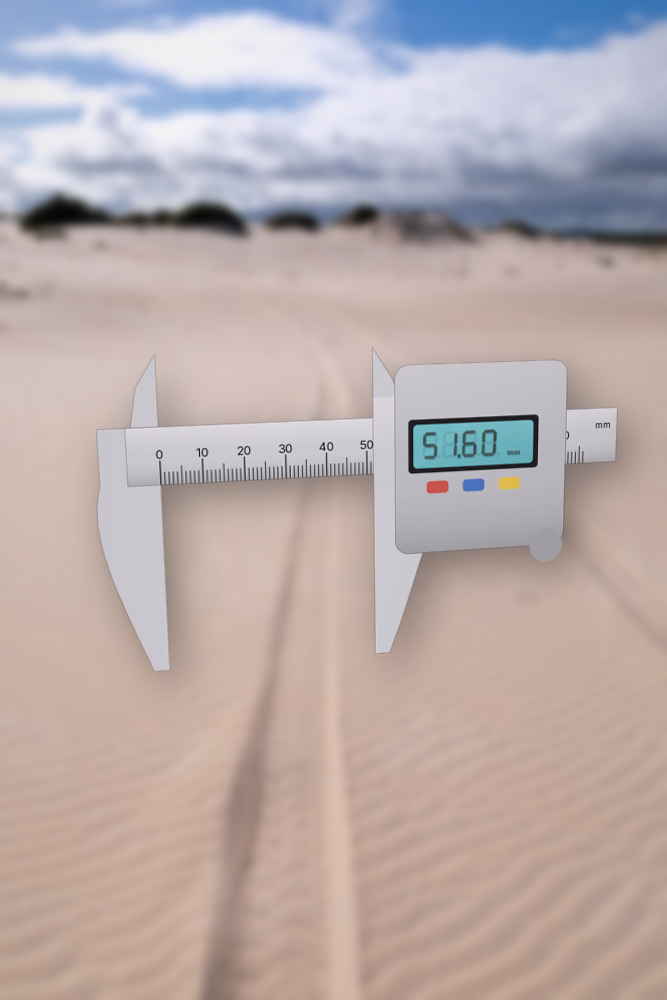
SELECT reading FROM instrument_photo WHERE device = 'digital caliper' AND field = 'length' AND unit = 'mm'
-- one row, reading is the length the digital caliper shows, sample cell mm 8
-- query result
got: mm 51.60
